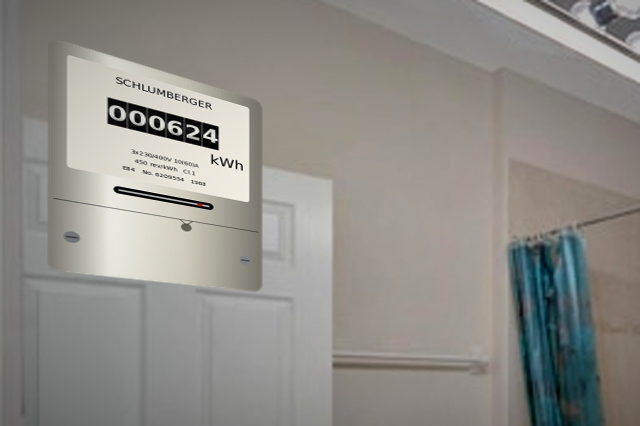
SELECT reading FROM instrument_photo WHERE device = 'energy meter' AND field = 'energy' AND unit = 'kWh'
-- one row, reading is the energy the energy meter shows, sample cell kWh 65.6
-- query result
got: kWh 624
